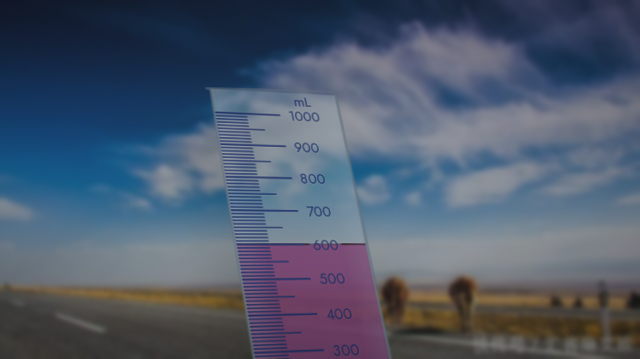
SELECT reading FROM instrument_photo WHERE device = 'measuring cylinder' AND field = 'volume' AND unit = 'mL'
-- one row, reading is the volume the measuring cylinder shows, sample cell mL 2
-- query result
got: mL 600
